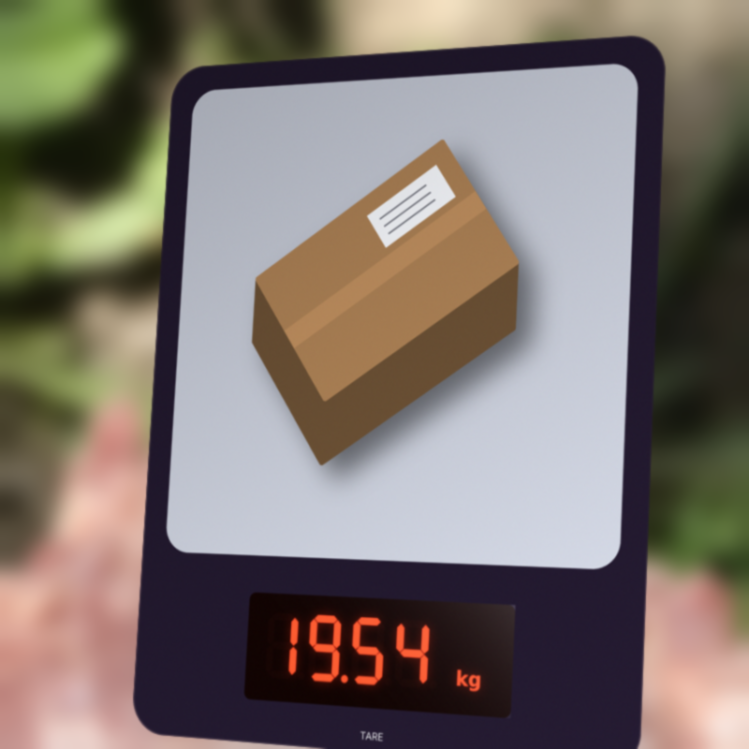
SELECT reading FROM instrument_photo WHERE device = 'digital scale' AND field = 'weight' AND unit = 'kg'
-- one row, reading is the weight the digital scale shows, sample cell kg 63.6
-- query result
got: kg 19.54
